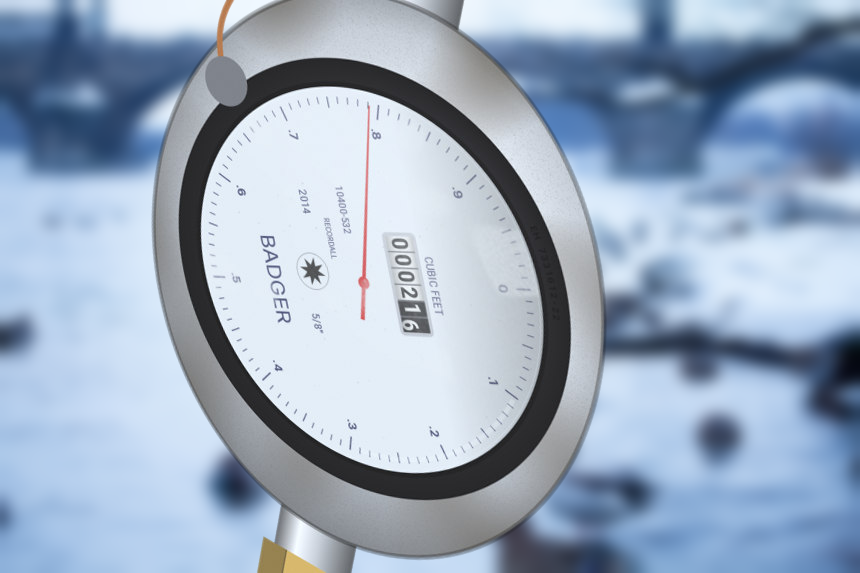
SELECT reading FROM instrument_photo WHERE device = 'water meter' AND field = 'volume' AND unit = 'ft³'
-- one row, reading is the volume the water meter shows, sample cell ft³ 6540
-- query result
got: ft³ 215.79
